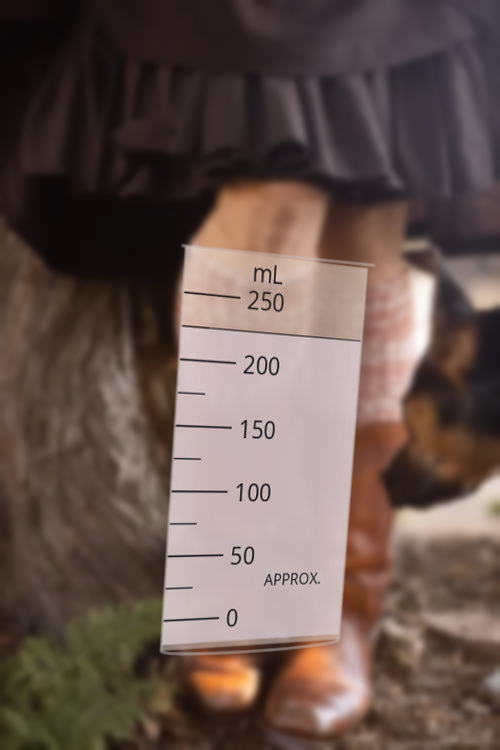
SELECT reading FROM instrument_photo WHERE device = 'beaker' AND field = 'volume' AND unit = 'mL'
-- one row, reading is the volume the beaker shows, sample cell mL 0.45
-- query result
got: mL 225
